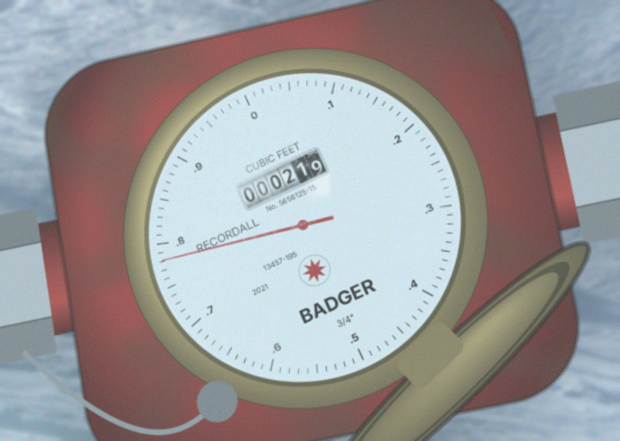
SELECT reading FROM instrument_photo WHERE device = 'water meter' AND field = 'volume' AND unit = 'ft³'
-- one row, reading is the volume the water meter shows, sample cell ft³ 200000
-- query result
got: ft³ 218.78
